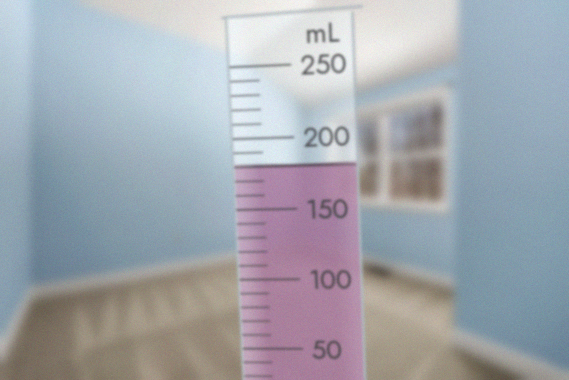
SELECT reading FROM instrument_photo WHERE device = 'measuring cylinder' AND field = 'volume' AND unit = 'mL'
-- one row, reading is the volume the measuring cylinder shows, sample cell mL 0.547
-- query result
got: mL 180
